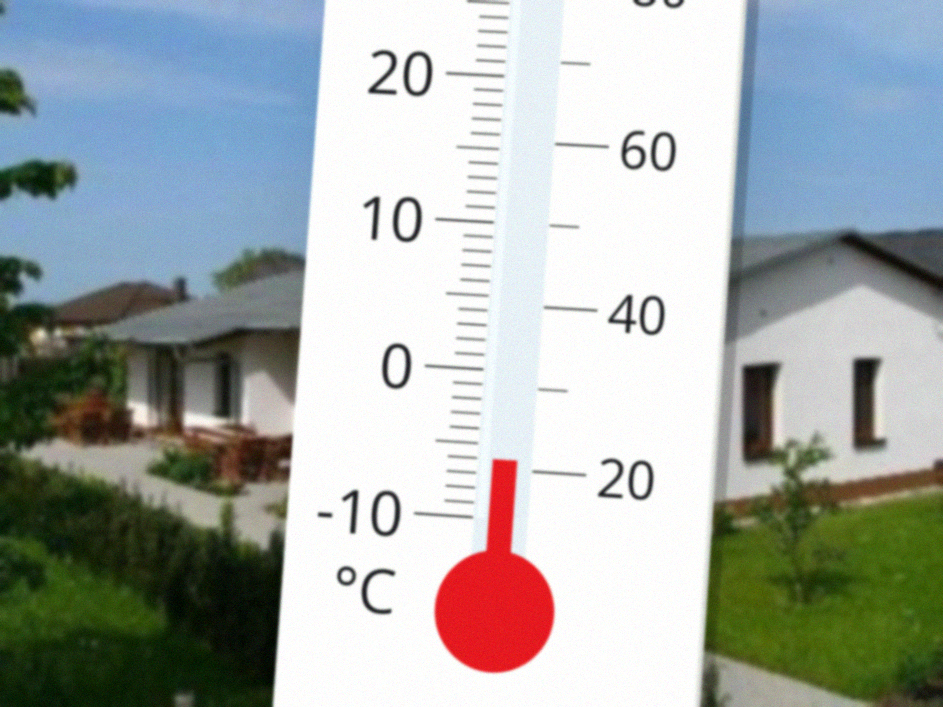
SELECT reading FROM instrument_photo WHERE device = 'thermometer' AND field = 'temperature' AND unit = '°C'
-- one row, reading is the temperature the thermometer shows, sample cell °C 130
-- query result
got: °C -6
